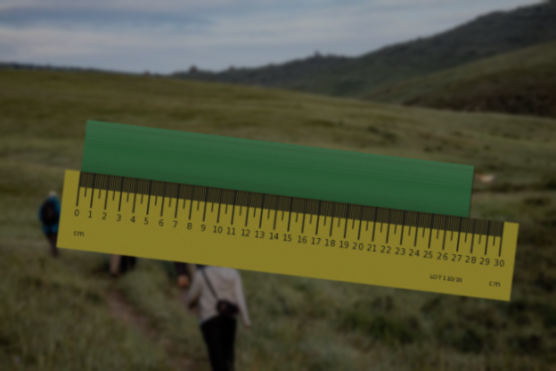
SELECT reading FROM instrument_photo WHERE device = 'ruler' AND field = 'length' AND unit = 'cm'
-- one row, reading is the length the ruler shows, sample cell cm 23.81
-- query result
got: cm 27.5
